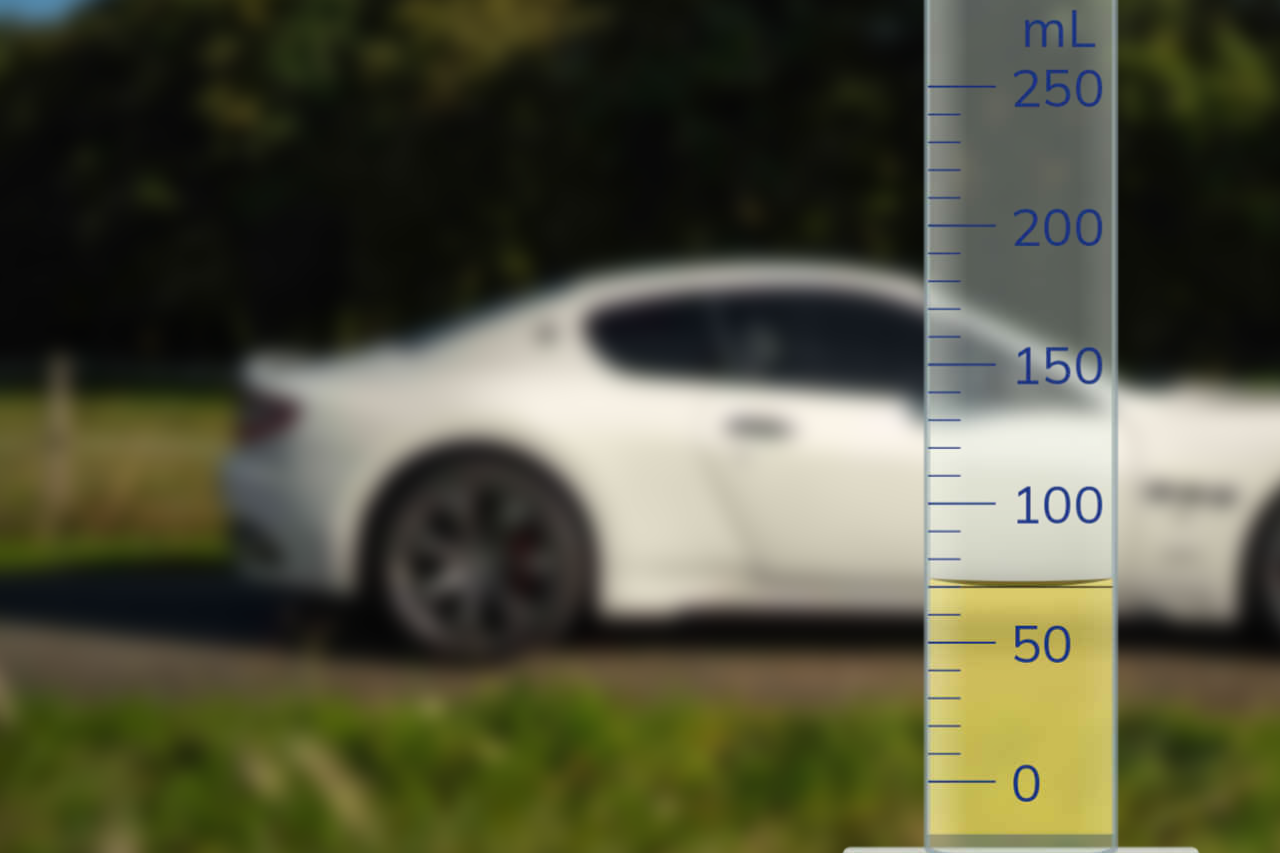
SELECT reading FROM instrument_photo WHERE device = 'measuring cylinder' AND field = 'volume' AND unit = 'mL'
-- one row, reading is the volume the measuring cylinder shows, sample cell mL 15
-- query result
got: mL 70
